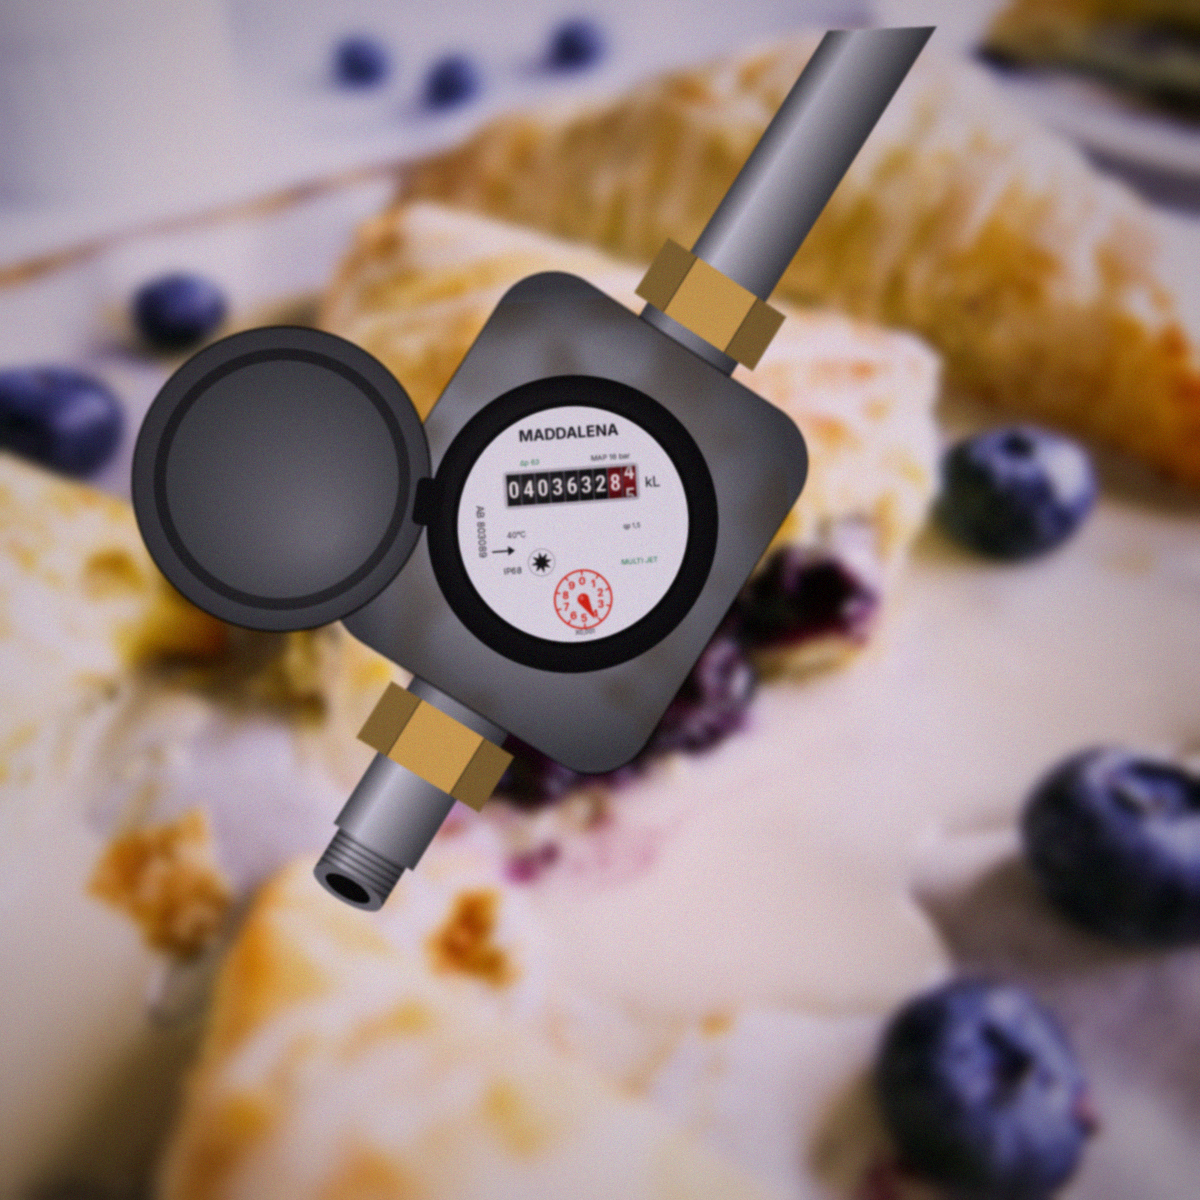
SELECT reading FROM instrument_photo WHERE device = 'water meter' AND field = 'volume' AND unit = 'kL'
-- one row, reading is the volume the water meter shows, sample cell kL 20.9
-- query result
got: kL 403632.844
